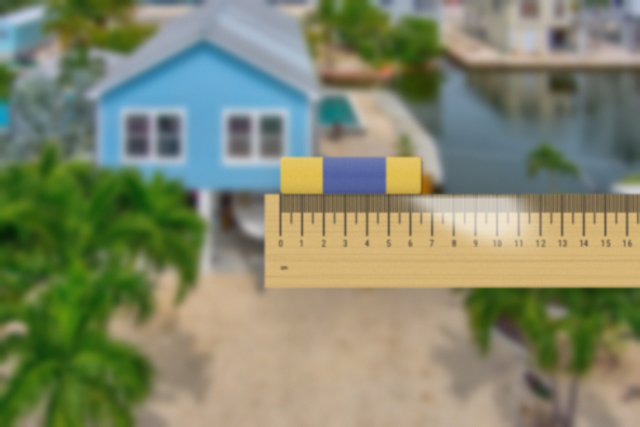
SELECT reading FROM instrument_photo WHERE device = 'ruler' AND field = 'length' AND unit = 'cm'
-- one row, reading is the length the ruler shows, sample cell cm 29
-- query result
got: cm 6.5
